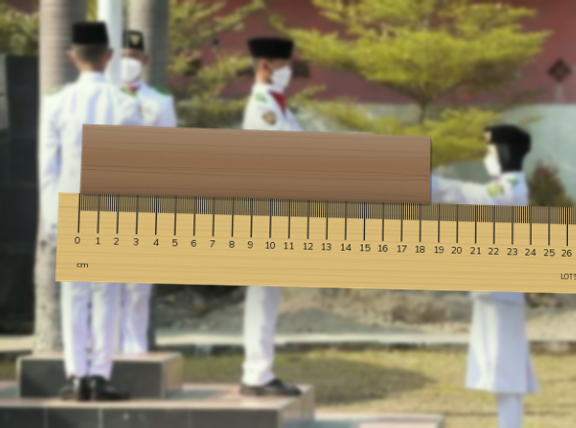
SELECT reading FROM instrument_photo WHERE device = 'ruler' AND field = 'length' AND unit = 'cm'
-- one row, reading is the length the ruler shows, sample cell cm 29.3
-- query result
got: cm 18.5
